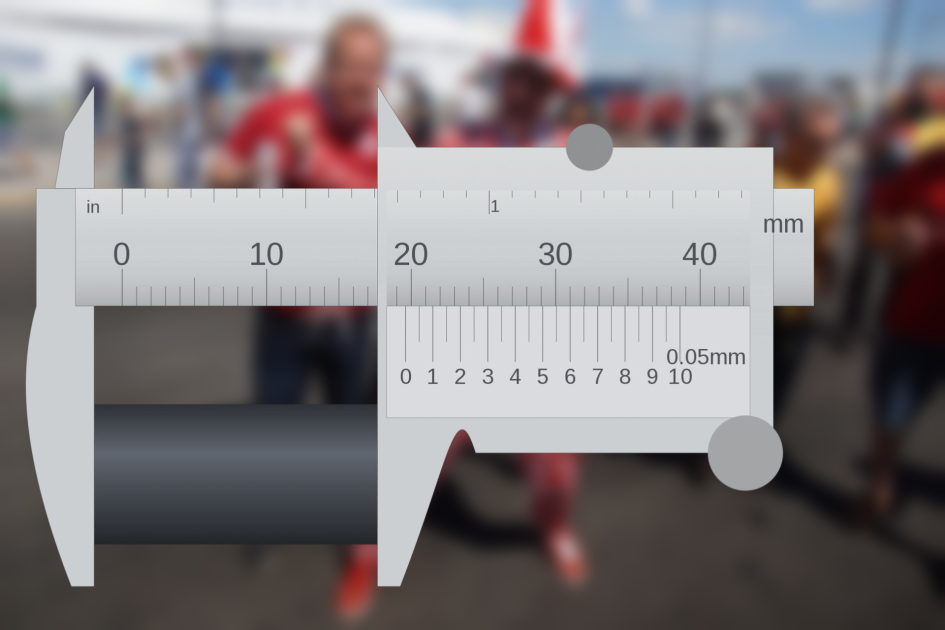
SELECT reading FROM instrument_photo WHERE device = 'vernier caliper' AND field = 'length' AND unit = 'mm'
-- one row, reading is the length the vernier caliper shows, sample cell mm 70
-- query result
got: mm 19.6
